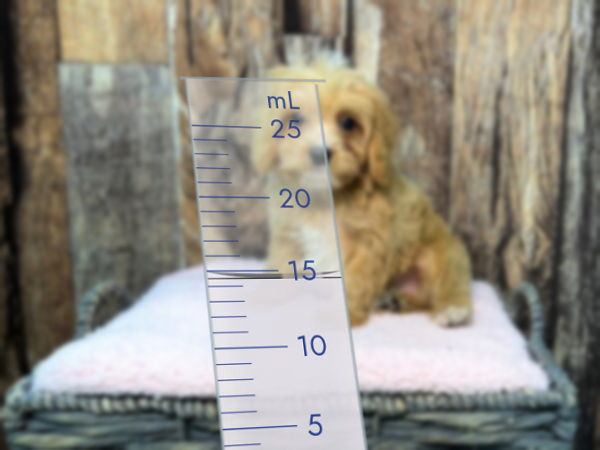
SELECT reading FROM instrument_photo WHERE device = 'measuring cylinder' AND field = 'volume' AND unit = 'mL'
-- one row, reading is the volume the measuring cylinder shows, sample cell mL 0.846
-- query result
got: mL 14.5
